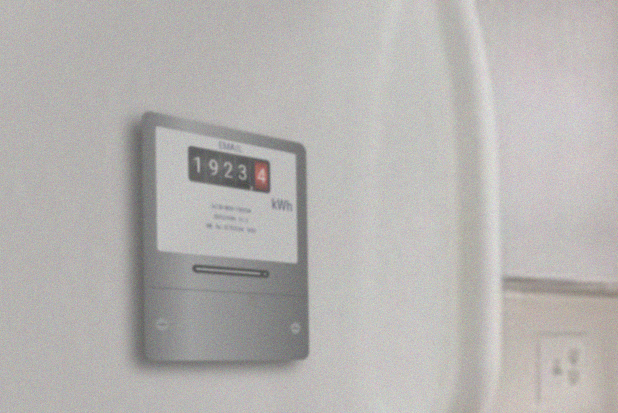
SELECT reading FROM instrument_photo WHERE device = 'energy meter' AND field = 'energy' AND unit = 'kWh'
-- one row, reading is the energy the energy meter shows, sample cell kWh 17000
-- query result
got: kWh 1923.4
